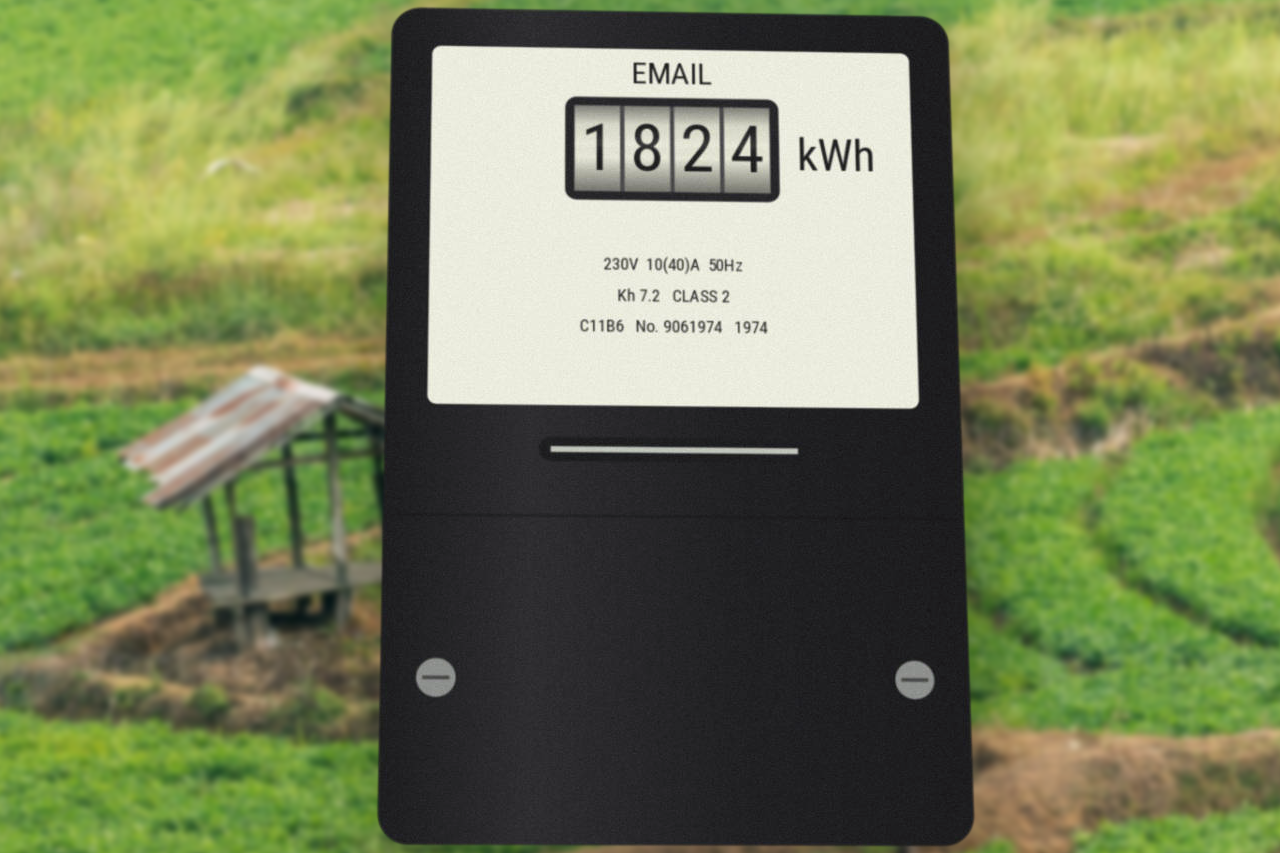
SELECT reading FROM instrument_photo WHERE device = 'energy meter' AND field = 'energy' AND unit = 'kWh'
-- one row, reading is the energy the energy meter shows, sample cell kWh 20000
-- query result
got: kWh 1824
